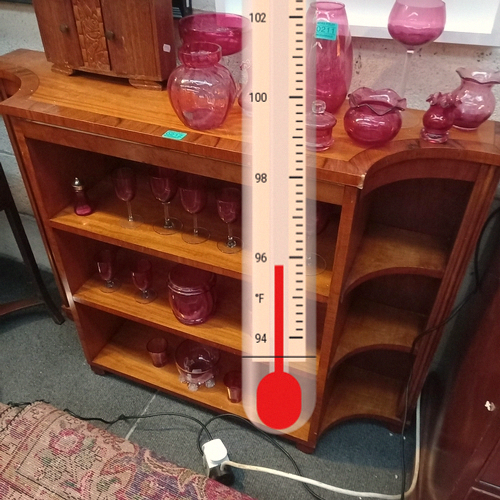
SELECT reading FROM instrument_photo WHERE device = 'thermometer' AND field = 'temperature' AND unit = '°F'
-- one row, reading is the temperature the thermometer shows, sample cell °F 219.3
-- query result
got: °F 95.8
